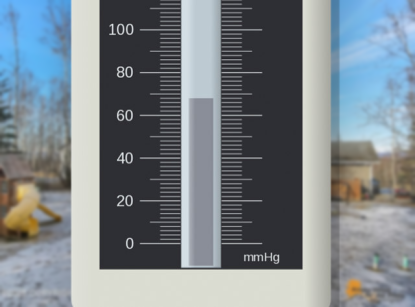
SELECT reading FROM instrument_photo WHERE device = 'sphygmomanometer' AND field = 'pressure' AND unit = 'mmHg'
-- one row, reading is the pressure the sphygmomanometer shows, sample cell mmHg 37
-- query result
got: mmHg 68
